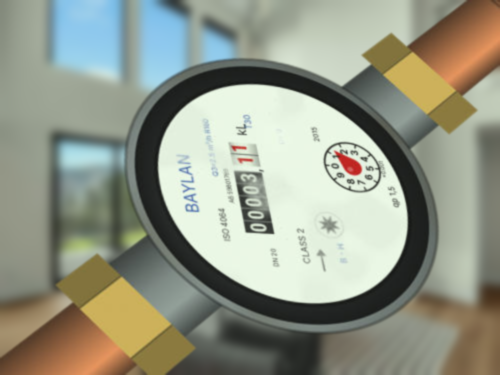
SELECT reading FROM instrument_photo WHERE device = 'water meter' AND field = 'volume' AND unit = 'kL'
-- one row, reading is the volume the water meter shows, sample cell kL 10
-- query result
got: kL 3.111
